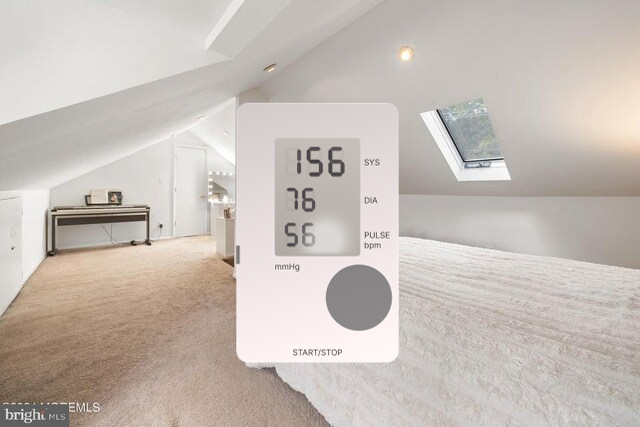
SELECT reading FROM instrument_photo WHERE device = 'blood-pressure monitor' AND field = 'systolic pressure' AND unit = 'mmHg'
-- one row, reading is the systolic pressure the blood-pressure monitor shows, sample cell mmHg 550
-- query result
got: mmHg 156
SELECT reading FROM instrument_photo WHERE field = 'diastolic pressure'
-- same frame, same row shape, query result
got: mmHg 76
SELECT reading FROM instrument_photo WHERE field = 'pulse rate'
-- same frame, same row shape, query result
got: bpm 56
